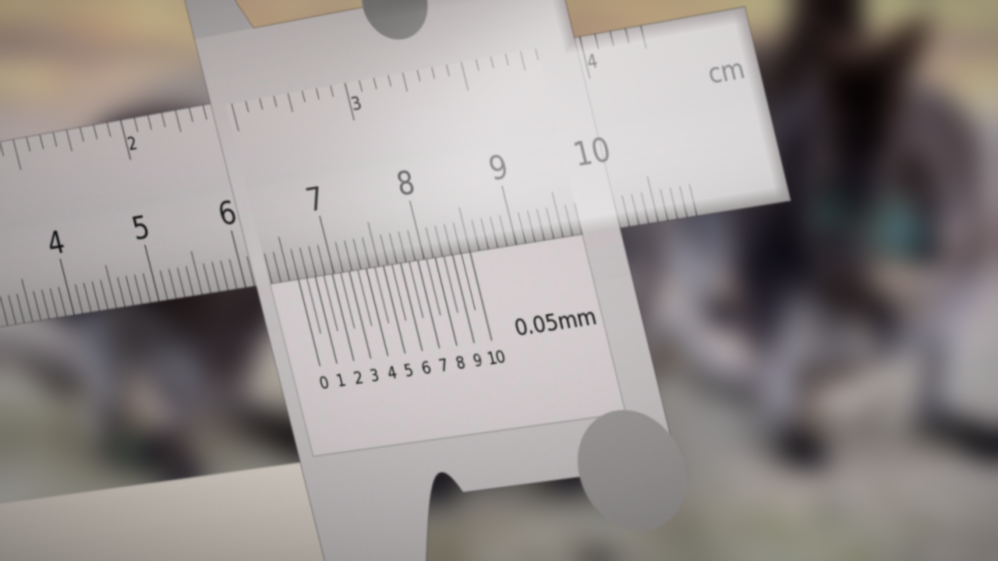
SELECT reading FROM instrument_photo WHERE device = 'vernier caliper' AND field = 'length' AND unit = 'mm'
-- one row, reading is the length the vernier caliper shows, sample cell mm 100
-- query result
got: mm 66.0
